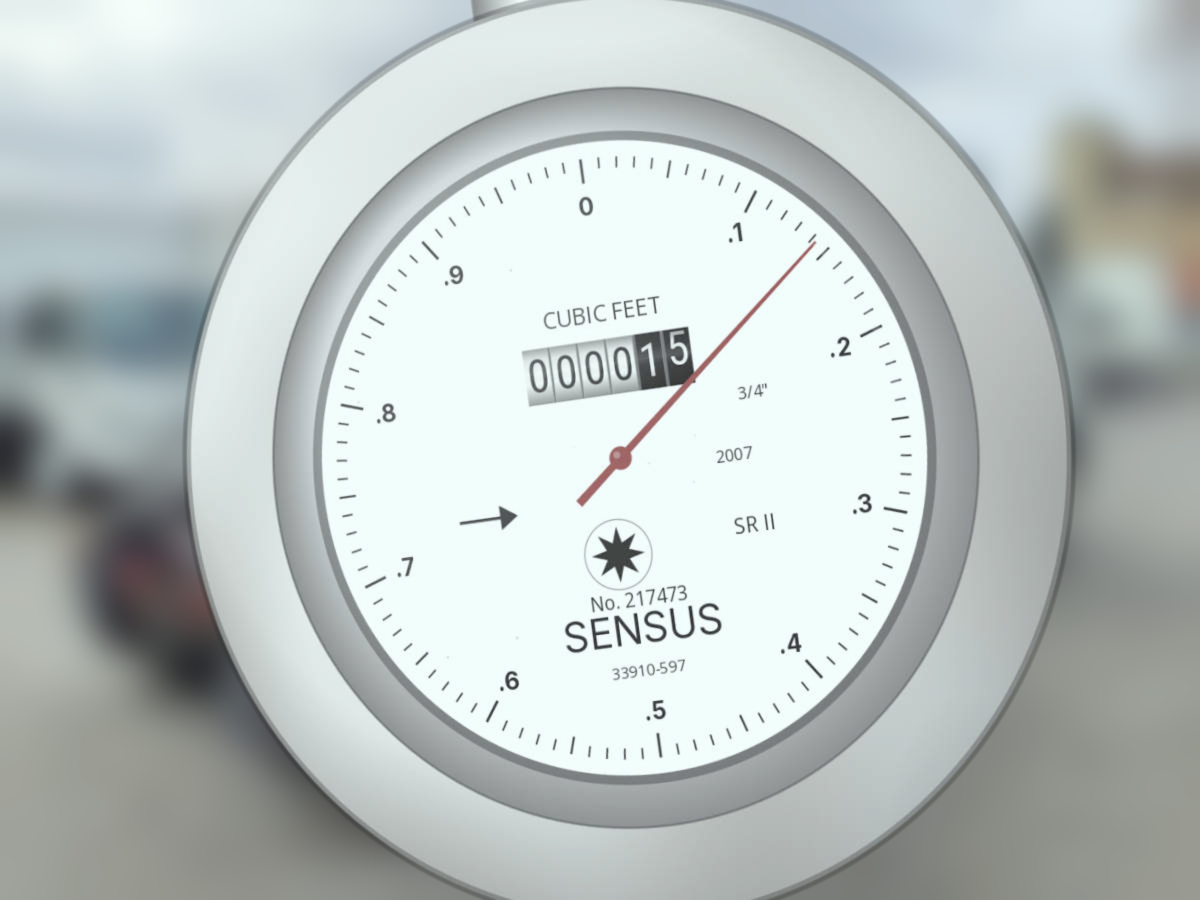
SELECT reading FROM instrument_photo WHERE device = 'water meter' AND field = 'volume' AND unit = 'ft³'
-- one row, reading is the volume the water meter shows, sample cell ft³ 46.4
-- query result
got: ft³ 15.14
